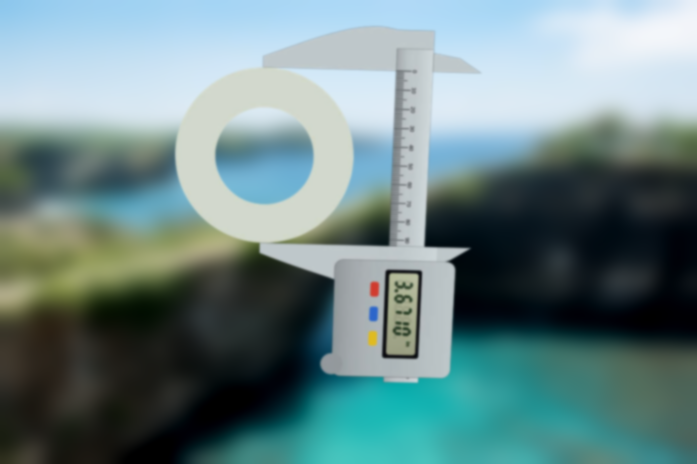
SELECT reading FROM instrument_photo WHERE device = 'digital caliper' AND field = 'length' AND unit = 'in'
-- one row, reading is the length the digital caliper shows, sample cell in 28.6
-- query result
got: in 3.6710
